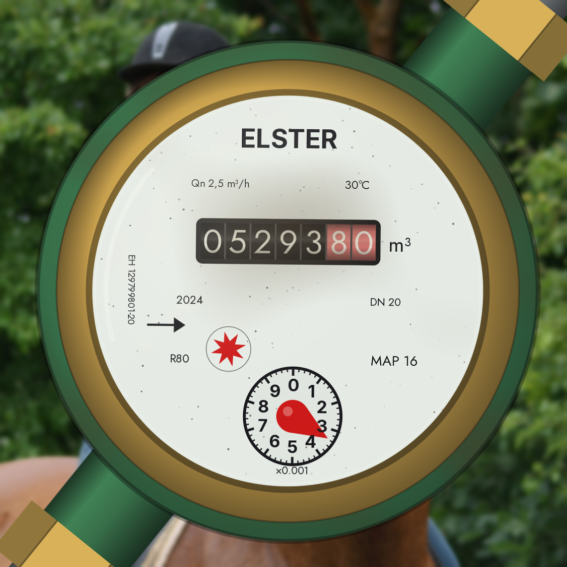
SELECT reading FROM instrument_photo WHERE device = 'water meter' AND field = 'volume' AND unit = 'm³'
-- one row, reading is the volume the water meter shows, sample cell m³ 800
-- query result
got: m³ 5293.803
